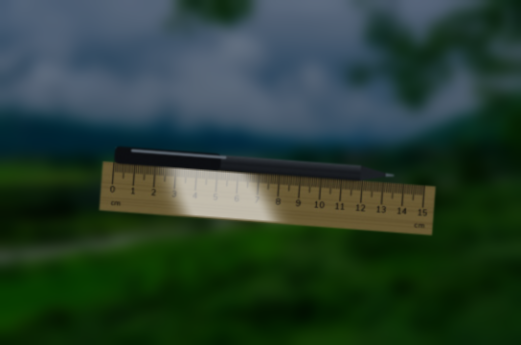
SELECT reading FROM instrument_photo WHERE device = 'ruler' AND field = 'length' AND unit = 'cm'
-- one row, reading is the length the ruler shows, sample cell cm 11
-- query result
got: cm 13.5
